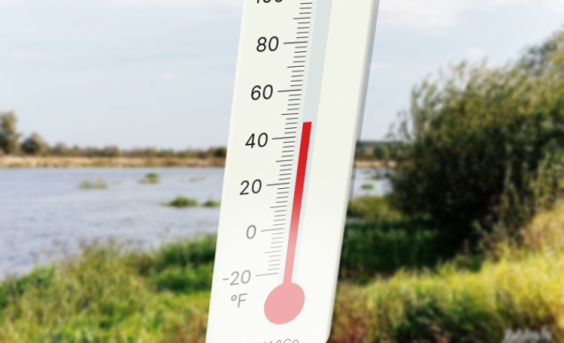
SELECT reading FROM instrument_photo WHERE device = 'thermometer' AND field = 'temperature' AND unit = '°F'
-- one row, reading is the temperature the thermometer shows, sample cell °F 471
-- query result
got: °F 46
